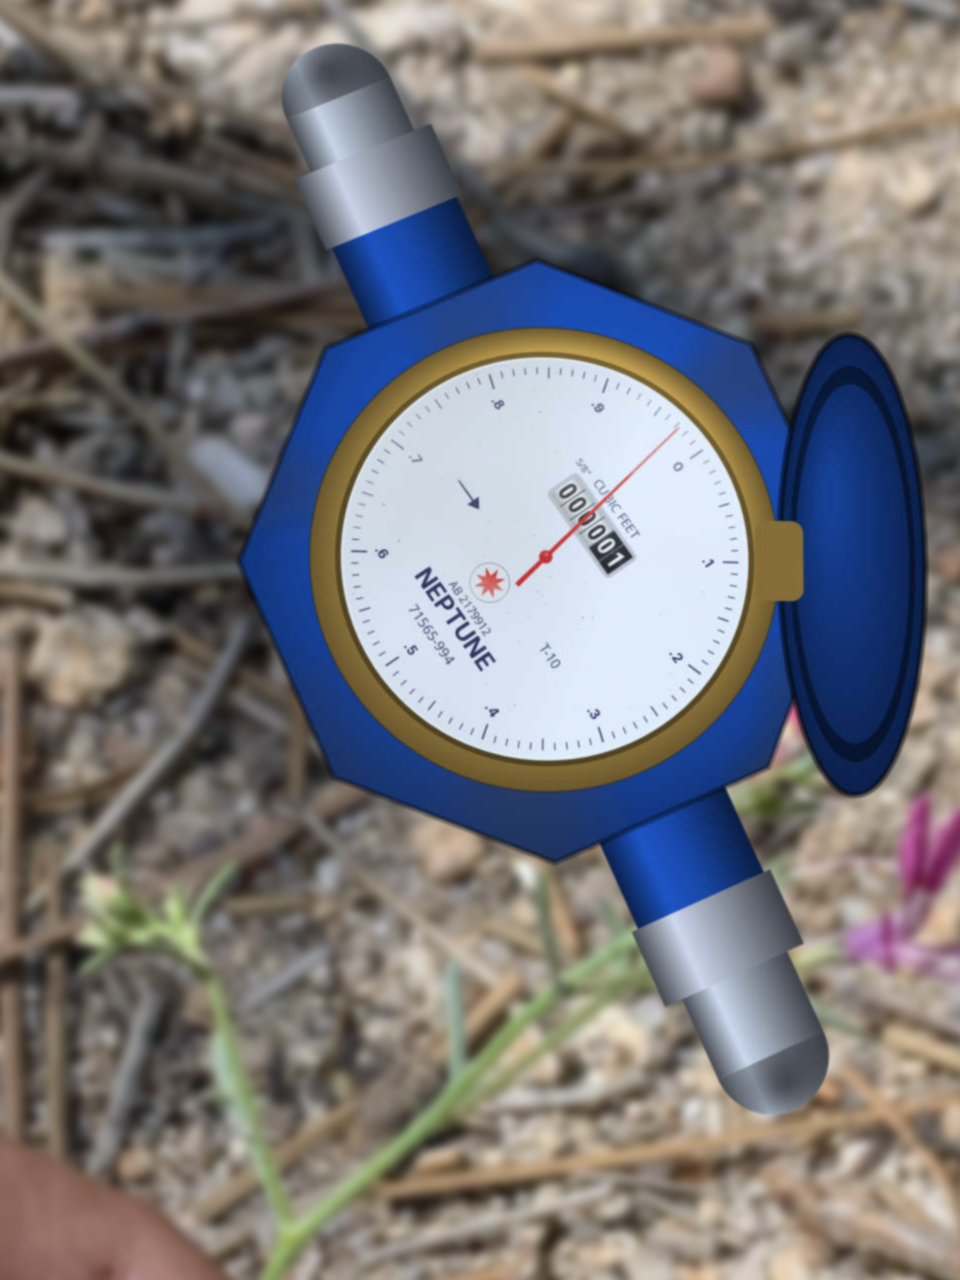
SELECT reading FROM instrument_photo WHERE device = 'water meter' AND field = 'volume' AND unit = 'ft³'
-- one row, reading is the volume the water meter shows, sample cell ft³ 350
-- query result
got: ft³ 0.97
